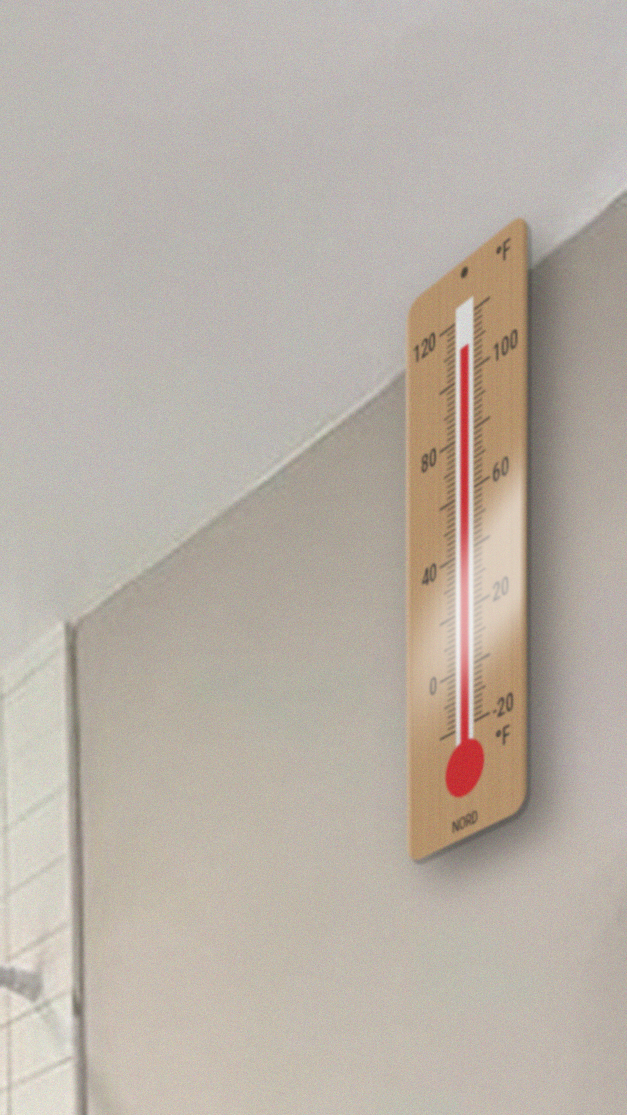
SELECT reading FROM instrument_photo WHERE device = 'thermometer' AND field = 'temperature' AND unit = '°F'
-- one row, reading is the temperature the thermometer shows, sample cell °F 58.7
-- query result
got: °F 110
